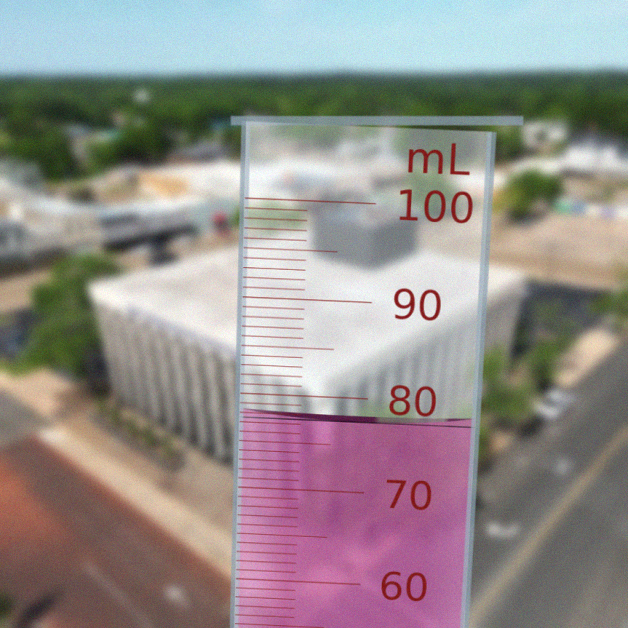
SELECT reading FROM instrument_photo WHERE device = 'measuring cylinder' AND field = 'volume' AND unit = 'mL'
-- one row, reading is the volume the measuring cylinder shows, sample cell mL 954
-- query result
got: mL 77.5
